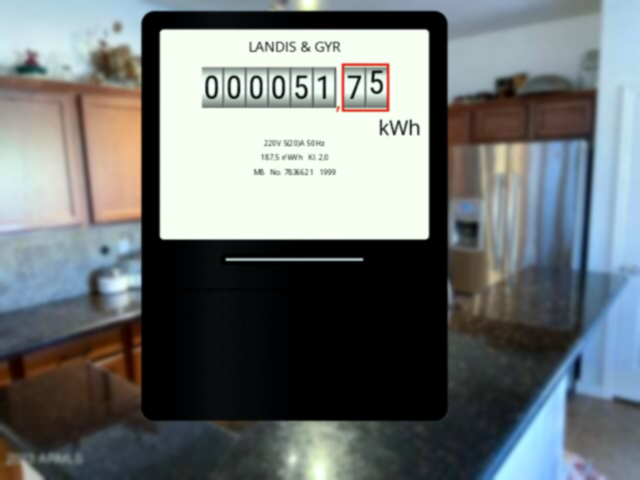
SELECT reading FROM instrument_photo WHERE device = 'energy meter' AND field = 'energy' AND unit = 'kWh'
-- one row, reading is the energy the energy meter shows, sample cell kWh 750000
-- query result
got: kWh 51.75
